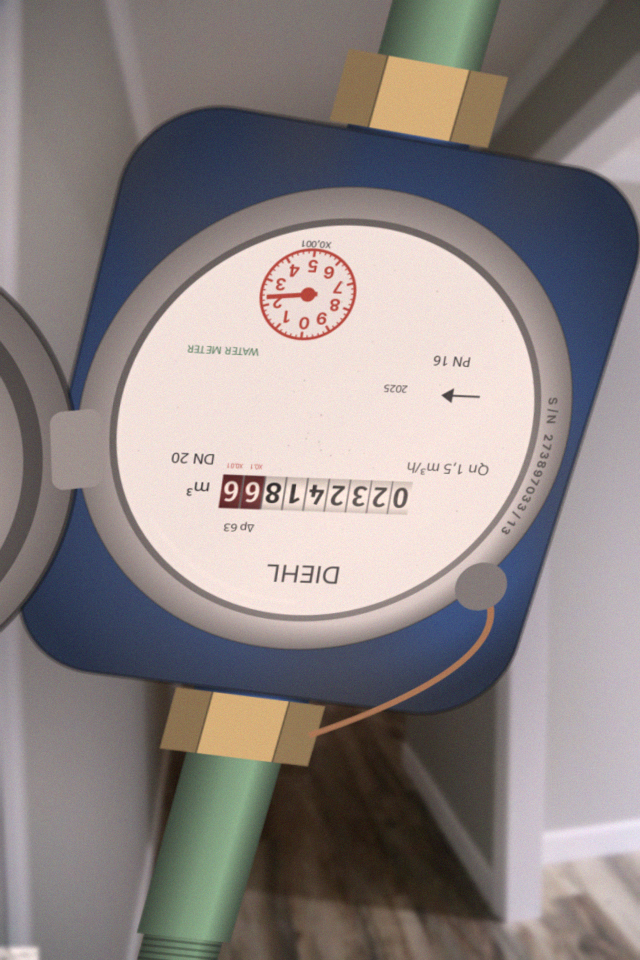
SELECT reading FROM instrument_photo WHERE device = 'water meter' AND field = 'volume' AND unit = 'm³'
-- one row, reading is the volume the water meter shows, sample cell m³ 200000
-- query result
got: m³ 232418.662
